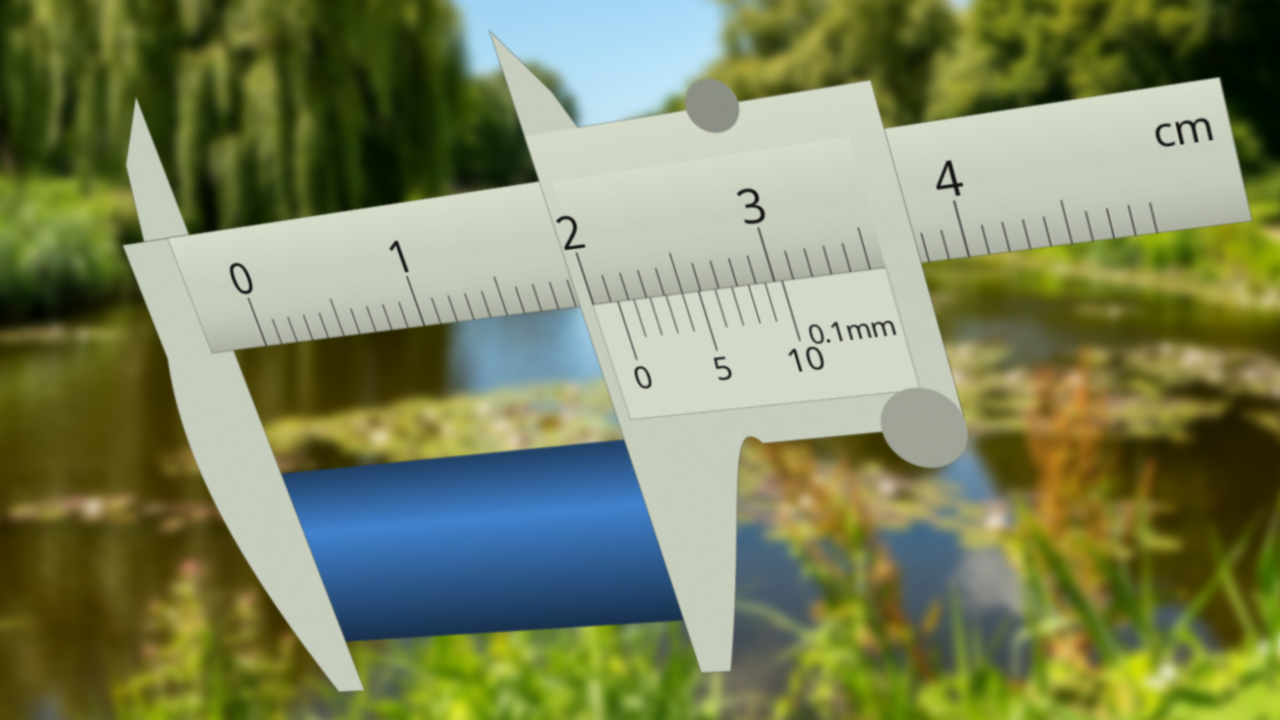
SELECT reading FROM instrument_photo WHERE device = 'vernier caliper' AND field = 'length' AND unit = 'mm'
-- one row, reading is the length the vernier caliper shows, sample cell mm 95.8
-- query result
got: mm 21.4
